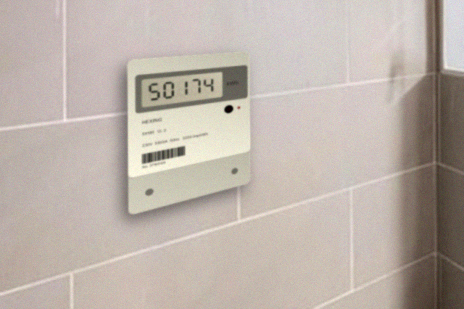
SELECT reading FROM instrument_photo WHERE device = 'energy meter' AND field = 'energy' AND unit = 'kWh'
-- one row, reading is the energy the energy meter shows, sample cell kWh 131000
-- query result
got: kWh 50174
